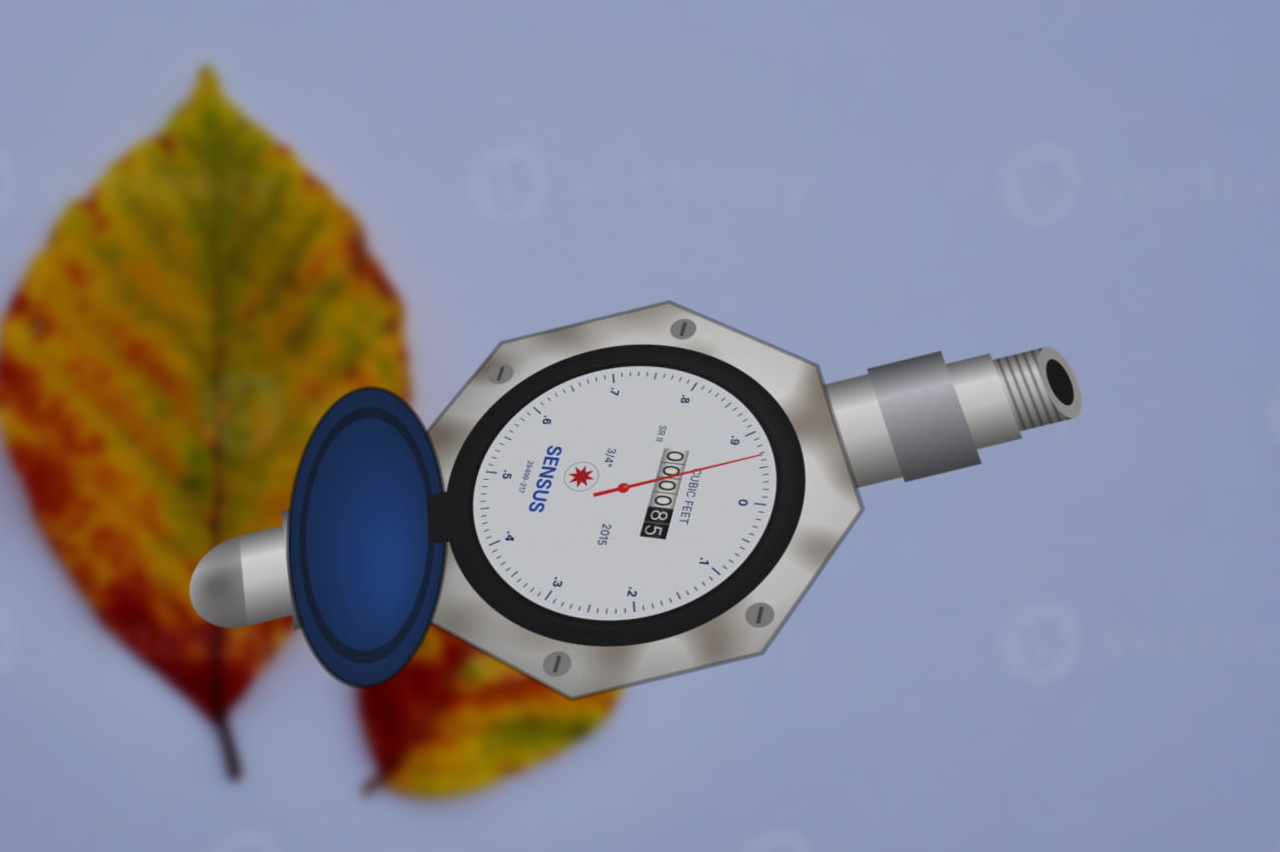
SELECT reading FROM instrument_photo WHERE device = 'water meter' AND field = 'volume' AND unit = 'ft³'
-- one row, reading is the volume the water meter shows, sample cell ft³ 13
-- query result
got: ft³ 84.93
